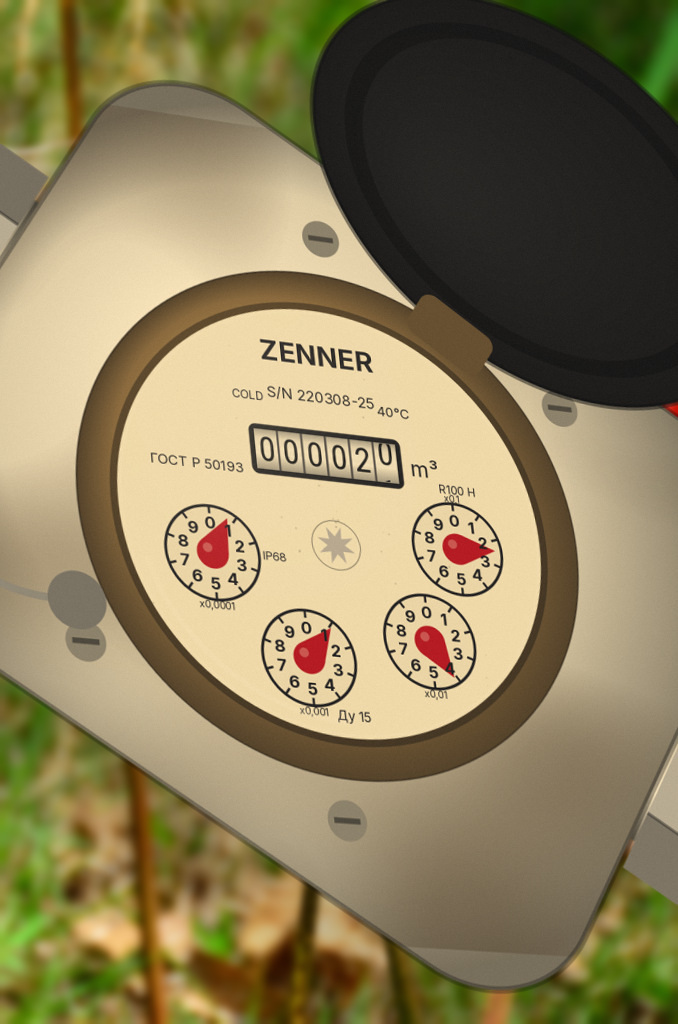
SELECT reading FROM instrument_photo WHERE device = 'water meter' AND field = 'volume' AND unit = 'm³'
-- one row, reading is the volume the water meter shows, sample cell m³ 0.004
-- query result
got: m³ 20.2410
